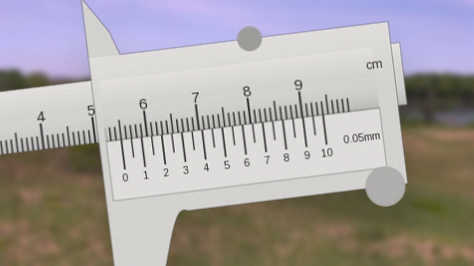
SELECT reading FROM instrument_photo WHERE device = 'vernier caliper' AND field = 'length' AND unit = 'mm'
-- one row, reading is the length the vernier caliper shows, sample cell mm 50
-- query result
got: mm 55.0
